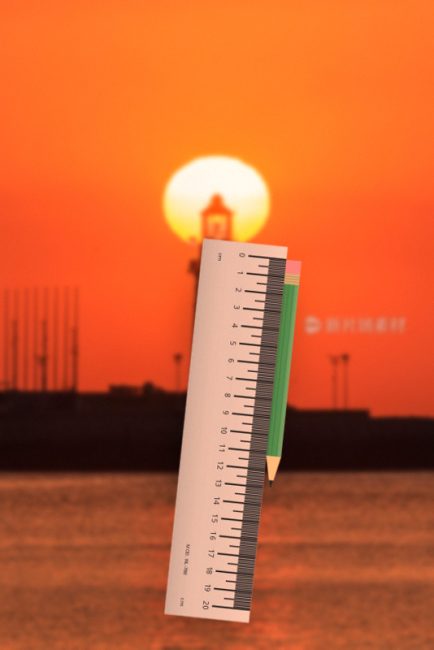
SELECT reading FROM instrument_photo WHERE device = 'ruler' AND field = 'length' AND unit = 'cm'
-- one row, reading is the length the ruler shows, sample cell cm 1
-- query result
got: cm 13
